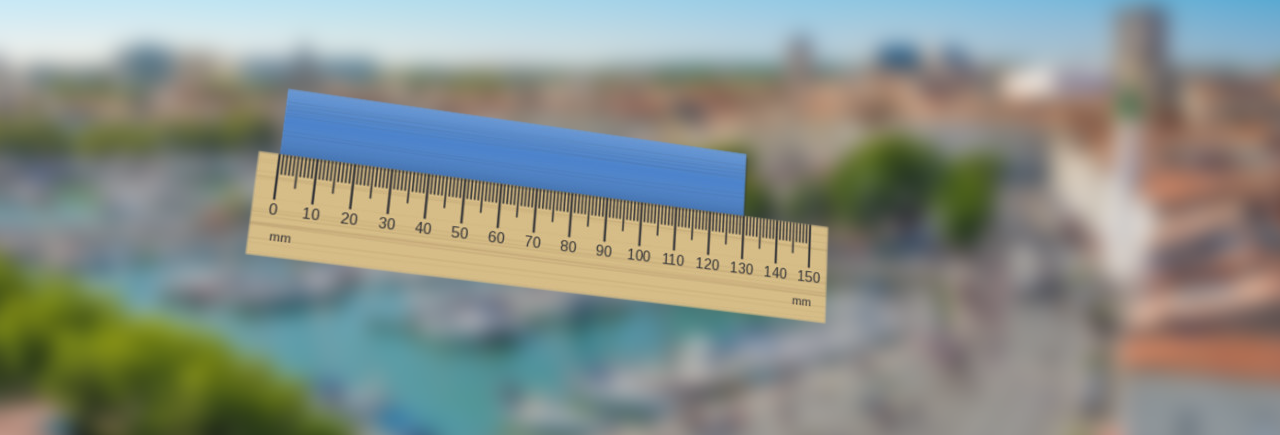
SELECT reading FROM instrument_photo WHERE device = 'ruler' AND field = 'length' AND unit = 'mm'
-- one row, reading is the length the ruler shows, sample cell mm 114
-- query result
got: mm 130
